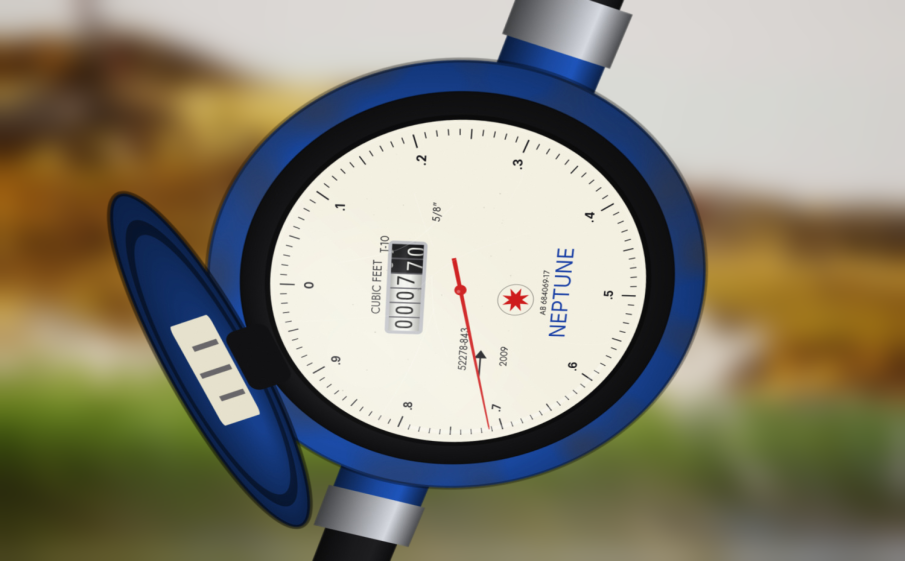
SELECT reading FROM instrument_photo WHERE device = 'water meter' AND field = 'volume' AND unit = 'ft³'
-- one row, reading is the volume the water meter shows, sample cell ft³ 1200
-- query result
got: ft³ 769.71
